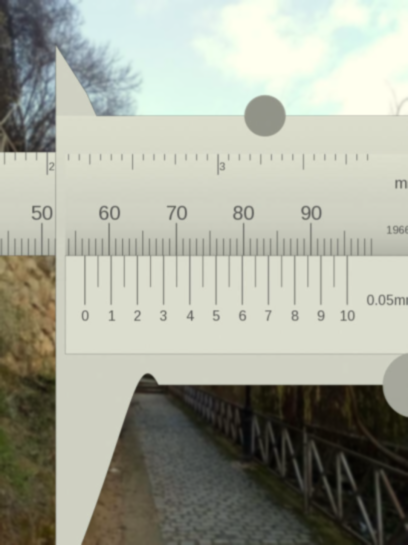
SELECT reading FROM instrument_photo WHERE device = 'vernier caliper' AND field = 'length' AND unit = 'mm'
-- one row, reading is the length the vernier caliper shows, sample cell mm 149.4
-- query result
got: mm 56.4
